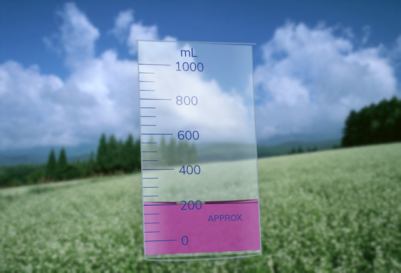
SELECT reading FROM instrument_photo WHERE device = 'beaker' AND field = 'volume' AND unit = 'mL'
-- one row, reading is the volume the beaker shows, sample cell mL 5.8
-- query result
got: mL 200
